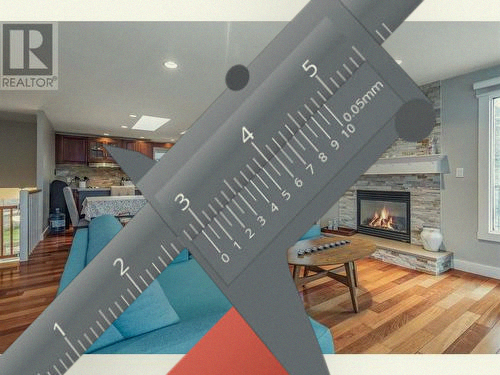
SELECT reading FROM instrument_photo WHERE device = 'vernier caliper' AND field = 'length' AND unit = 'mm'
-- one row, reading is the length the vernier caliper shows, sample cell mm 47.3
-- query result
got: mm 29.6
